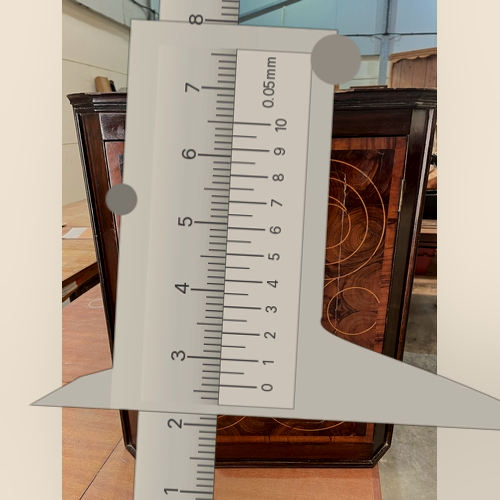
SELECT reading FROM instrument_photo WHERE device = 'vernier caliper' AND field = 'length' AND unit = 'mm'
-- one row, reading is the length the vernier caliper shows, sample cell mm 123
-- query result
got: mm 26.0
